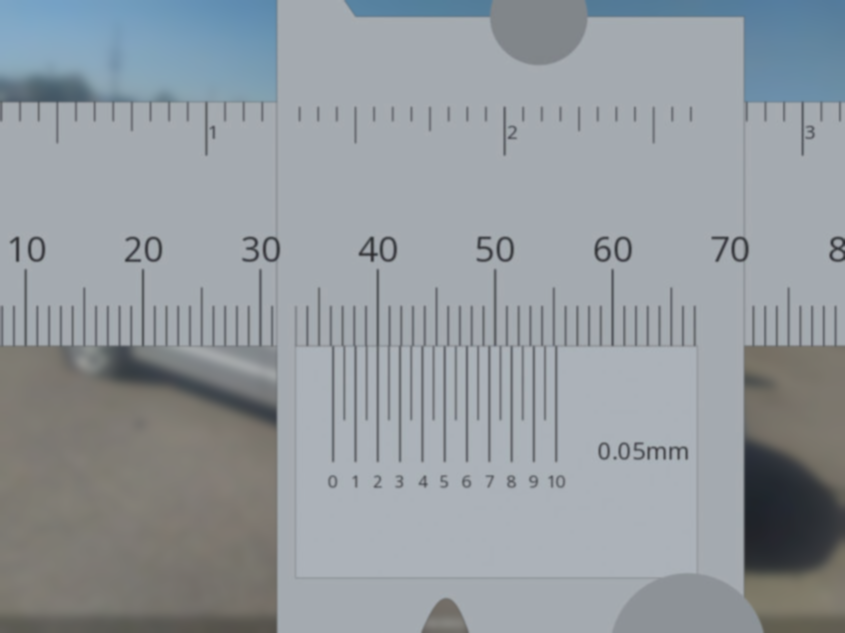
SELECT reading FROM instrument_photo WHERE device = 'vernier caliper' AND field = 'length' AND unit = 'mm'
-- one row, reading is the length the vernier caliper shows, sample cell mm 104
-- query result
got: mm 36.2
